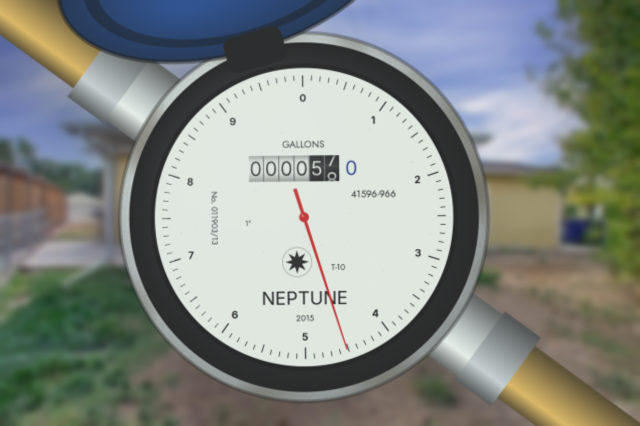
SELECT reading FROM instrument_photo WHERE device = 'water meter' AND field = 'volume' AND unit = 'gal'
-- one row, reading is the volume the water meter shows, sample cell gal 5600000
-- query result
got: gal 574.5
